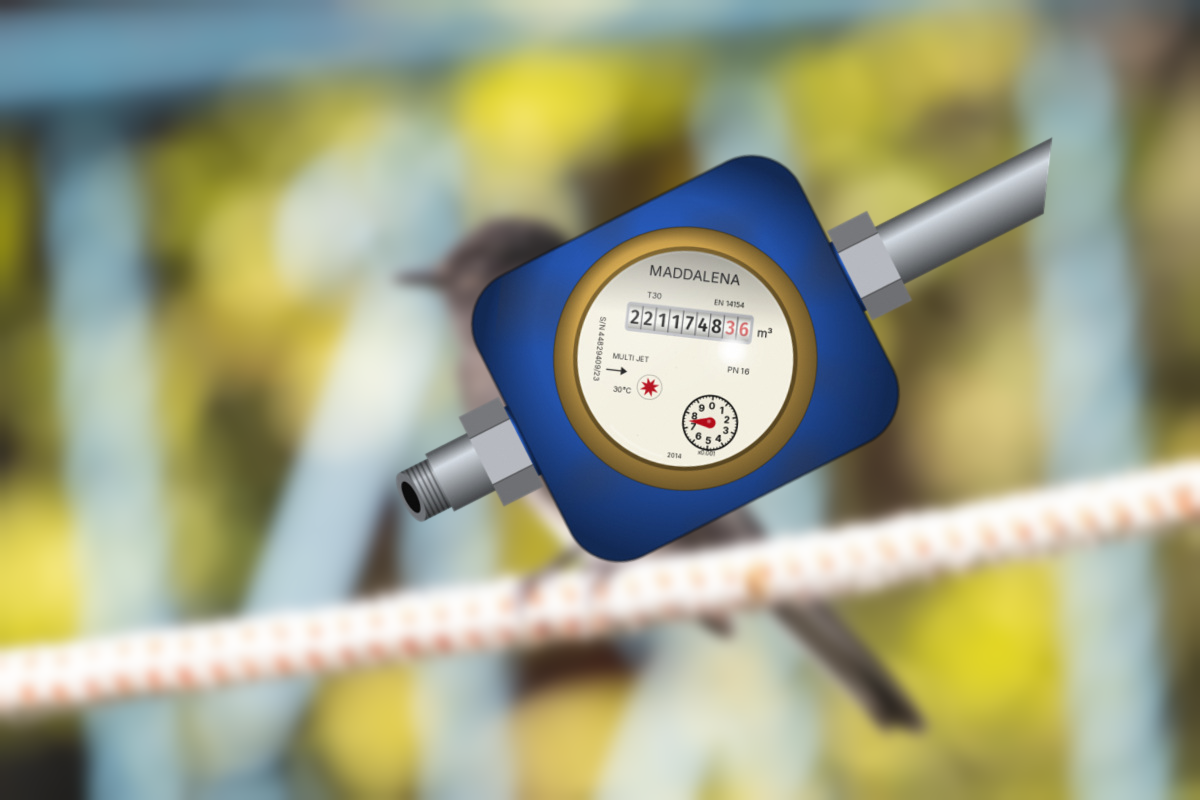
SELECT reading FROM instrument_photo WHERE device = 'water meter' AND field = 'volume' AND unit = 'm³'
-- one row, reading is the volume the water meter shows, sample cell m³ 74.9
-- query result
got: m³ 2211748.367
